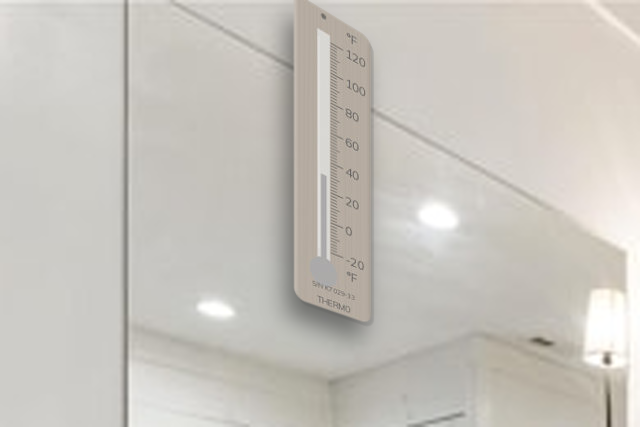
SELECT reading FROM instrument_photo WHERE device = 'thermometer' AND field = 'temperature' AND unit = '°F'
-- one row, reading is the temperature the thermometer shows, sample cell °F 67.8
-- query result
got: °F 30
